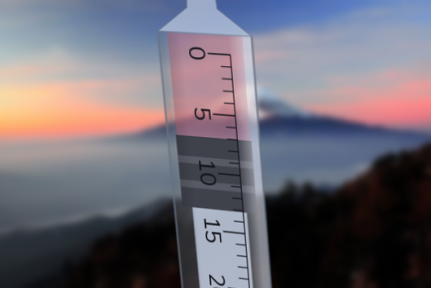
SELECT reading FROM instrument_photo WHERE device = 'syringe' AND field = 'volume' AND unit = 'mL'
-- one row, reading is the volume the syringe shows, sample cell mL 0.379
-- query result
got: mL 7
